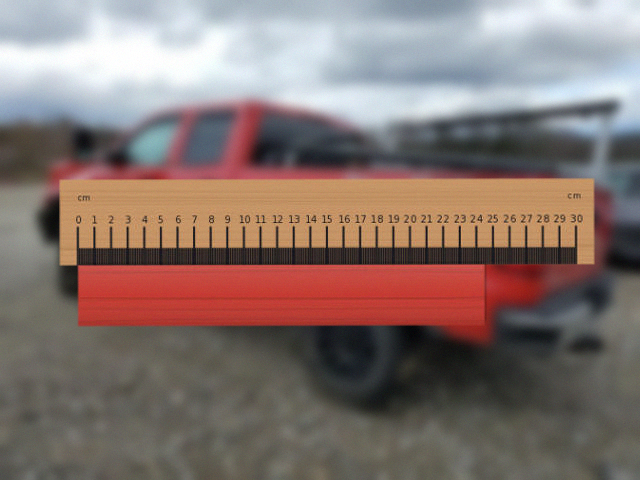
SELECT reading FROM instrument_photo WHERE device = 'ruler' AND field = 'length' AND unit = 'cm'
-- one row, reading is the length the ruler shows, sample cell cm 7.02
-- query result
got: cm 24.5
